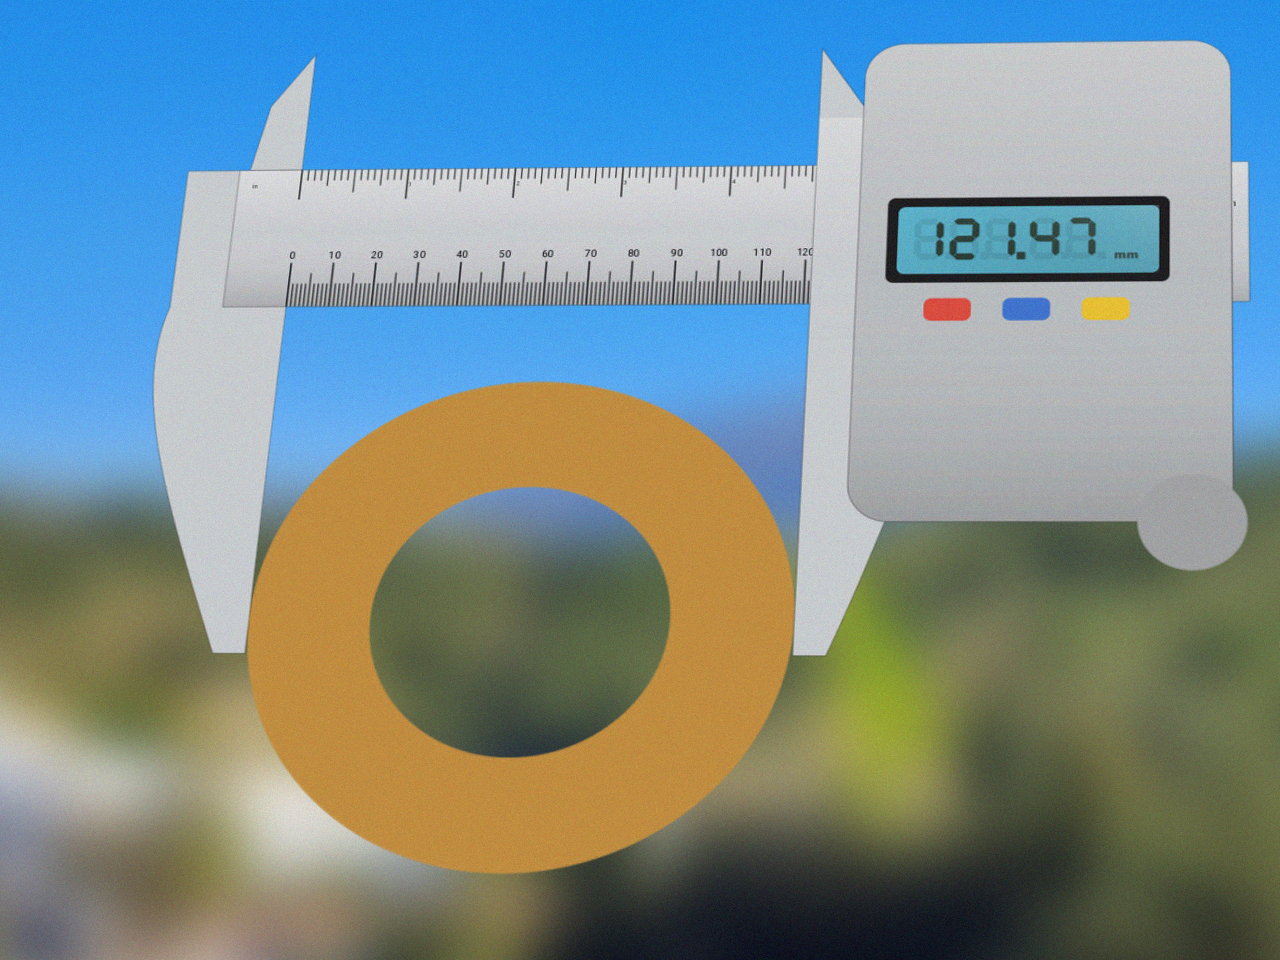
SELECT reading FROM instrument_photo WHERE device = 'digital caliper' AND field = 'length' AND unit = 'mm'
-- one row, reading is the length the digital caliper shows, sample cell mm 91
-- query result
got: mm 121.47
